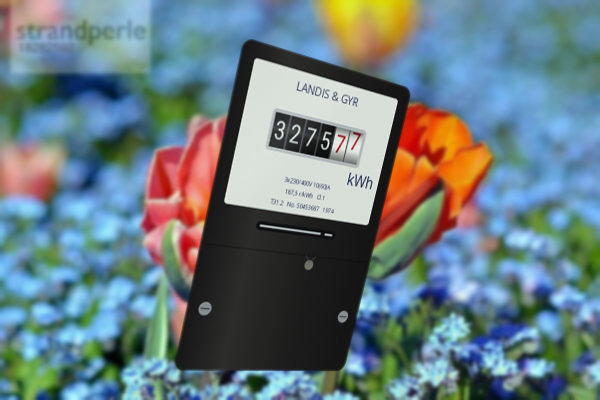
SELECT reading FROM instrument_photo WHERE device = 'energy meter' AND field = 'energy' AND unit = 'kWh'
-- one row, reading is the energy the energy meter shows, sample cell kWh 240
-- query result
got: kWh 3275.77
